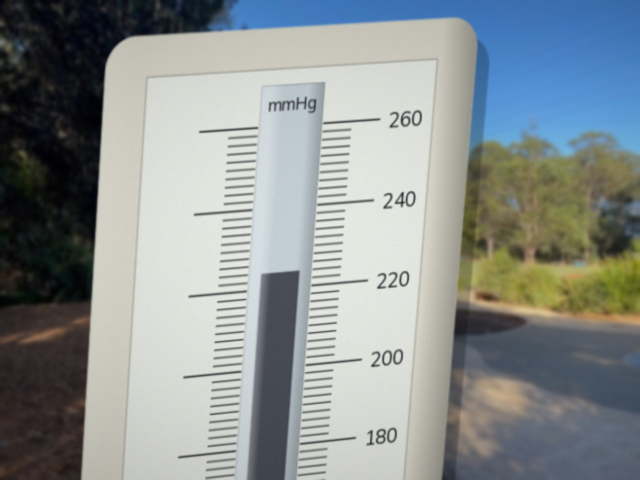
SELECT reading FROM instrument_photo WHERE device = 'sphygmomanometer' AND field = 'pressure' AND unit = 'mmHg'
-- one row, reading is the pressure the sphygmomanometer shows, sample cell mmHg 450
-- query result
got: mmHg 224
